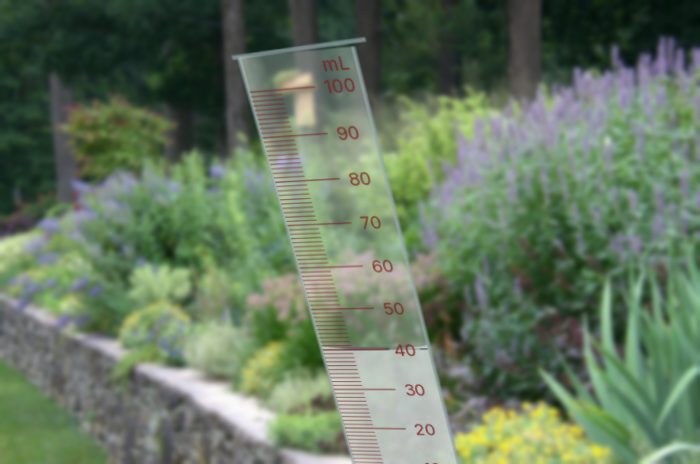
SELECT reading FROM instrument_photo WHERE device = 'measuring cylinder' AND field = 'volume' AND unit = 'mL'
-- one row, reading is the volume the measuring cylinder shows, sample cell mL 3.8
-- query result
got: mL 40
